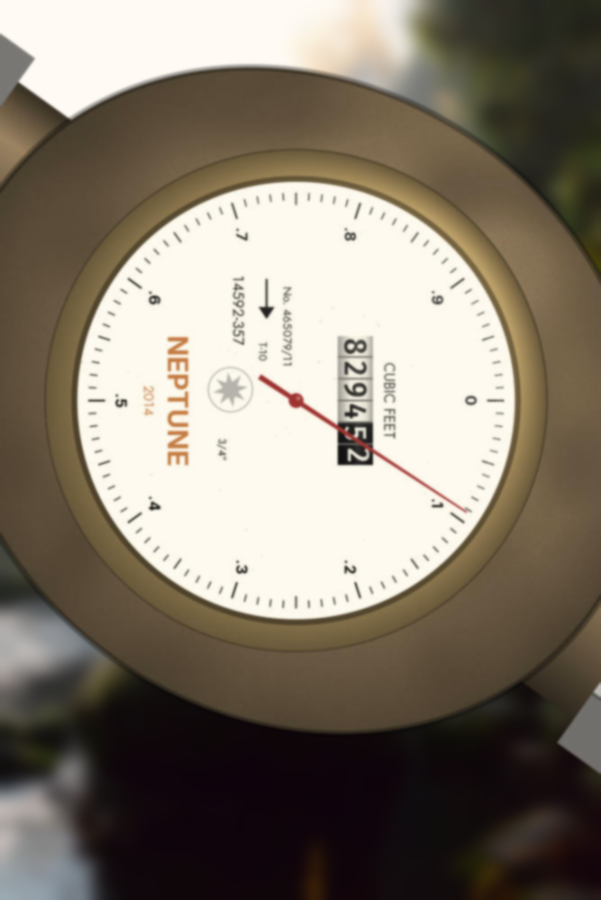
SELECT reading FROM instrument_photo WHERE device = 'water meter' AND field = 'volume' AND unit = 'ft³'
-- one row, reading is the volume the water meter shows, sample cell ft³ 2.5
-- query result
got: ft³ 829452.09
